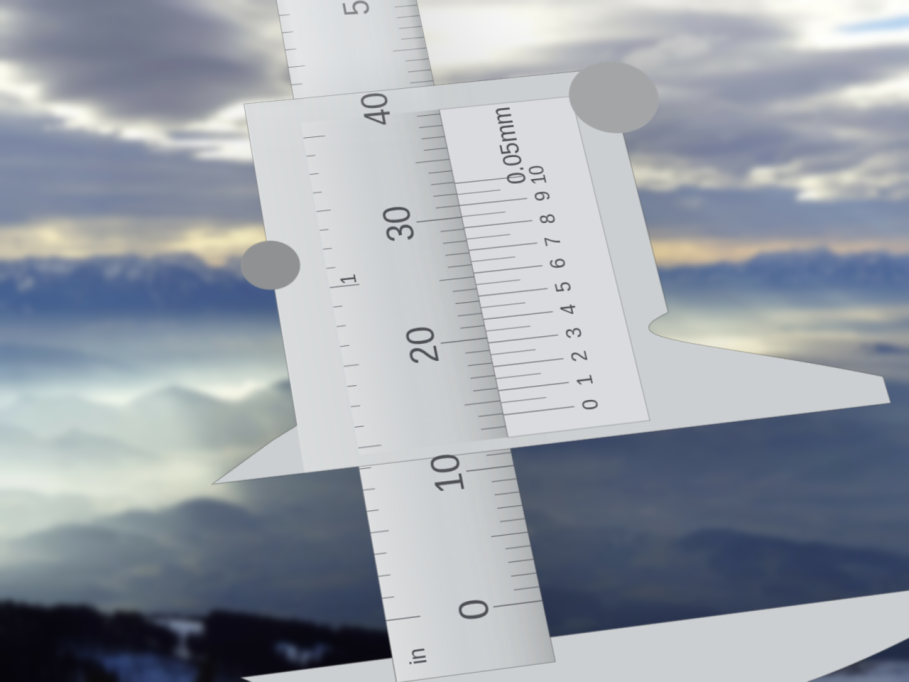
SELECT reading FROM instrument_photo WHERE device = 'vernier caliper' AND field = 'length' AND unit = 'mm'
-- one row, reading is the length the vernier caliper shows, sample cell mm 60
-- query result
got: mm 13.9
